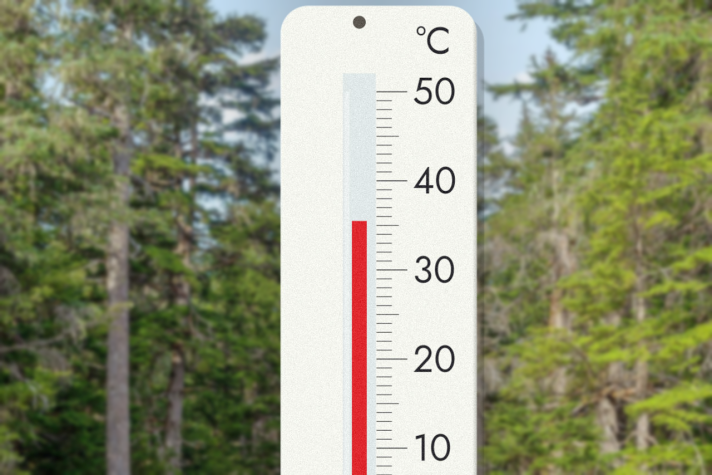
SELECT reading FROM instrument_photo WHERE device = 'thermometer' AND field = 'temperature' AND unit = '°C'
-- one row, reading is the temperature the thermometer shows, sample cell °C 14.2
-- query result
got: °C 35.5
